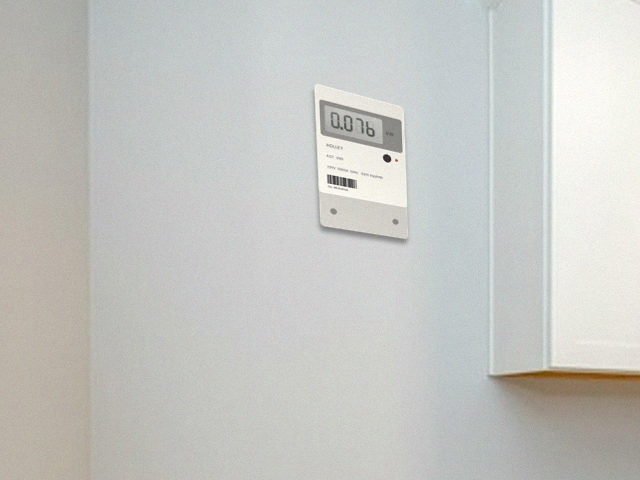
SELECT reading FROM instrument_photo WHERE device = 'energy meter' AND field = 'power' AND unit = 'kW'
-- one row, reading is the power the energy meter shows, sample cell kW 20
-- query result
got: kW 0.076
